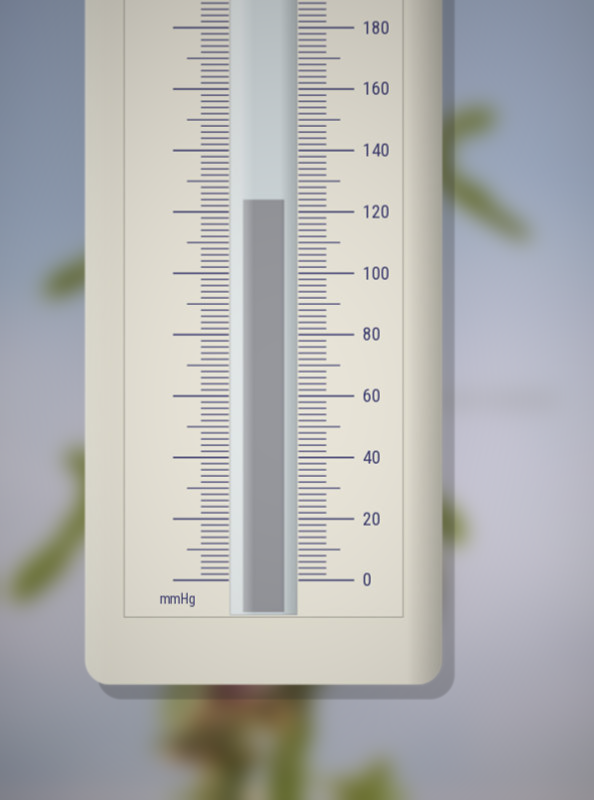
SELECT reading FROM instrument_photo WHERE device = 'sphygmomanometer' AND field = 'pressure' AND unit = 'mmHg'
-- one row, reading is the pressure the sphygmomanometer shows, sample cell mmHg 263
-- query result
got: mmHg 124
